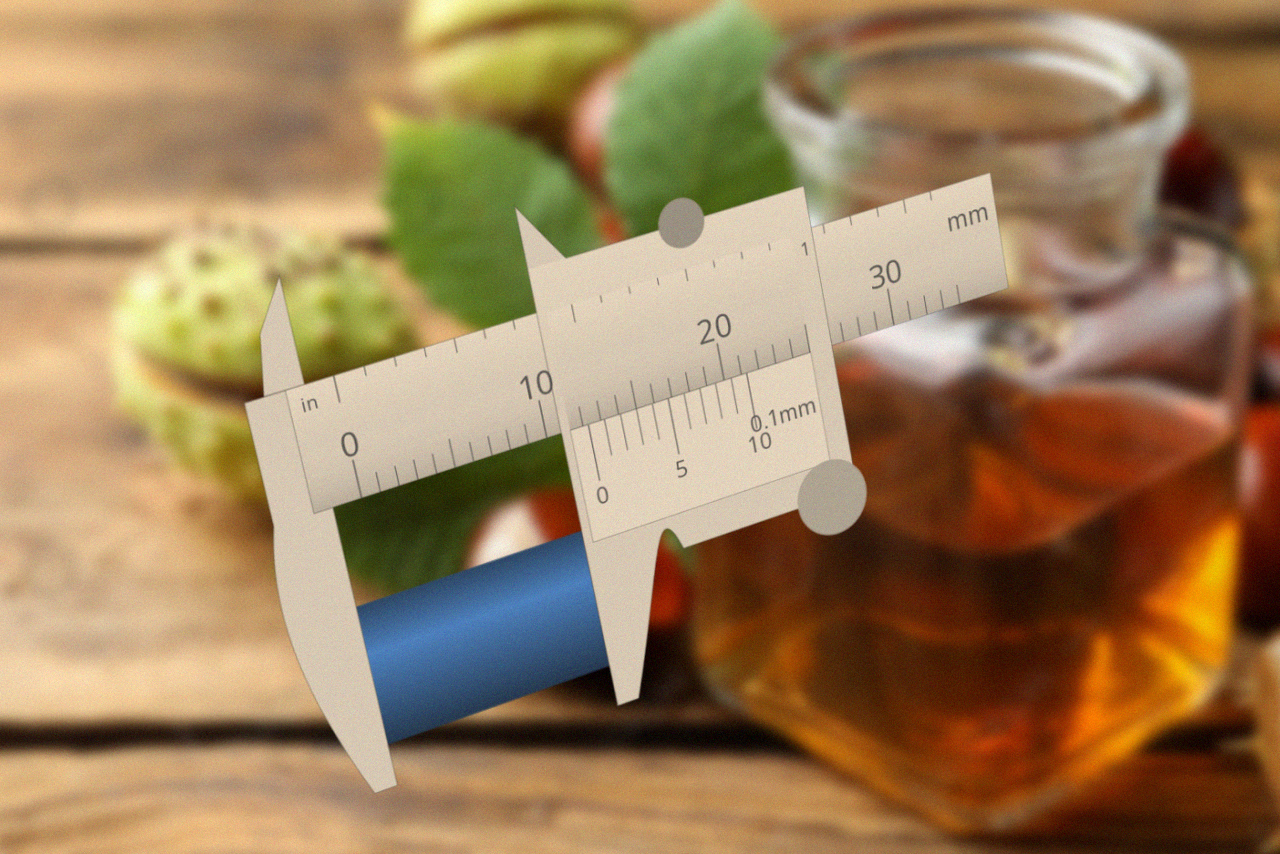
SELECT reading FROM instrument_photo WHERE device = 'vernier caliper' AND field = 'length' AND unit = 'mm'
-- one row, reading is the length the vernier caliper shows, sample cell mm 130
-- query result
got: mm 12.3
